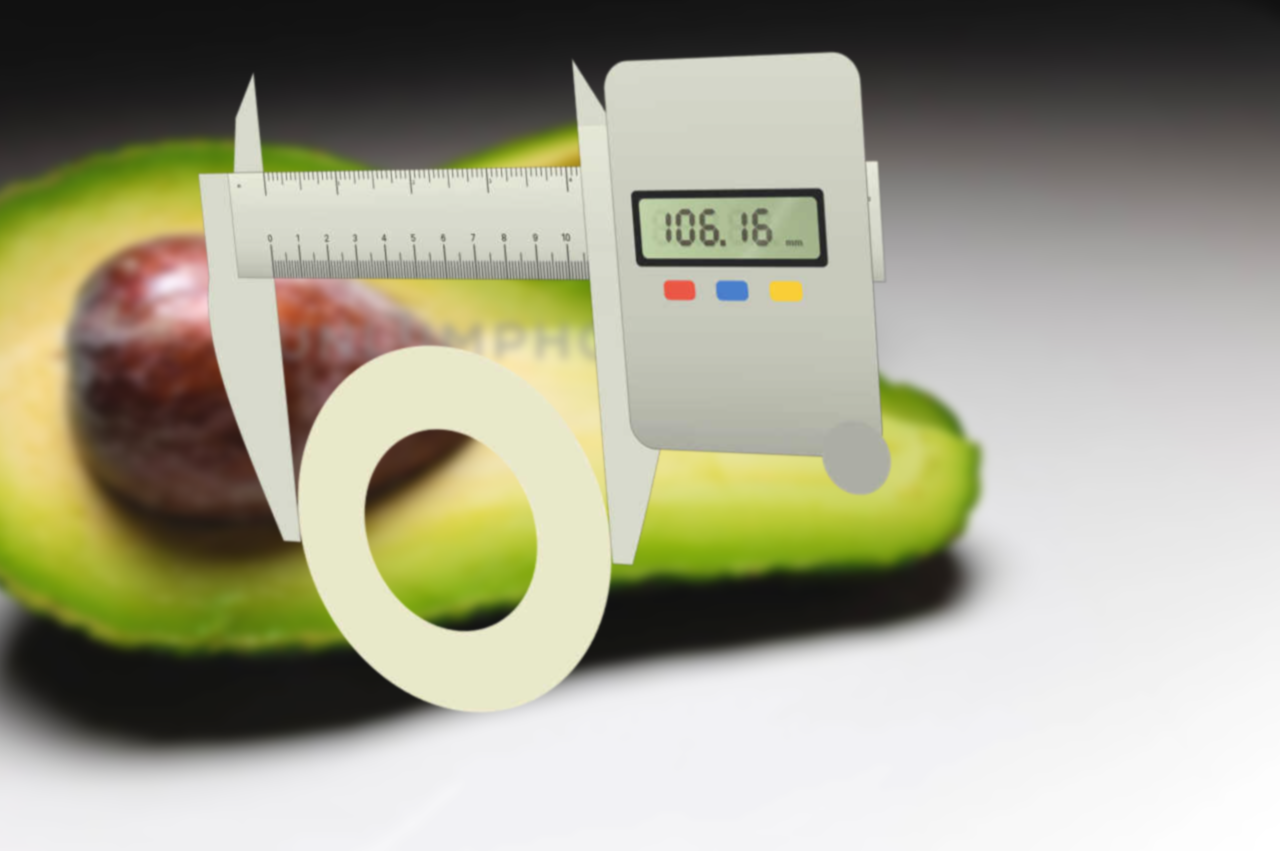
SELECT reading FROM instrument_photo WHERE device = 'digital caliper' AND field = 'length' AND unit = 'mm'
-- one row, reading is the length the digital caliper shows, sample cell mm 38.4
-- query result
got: mm 106.16
